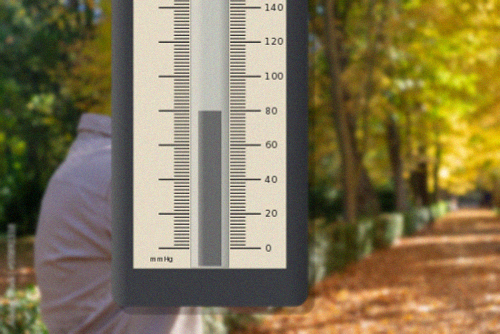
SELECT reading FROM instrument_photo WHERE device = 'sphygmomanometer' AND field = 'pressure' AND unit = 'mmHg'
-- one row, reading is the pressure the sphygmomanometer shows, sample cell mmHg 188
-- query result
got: mmHg 80
